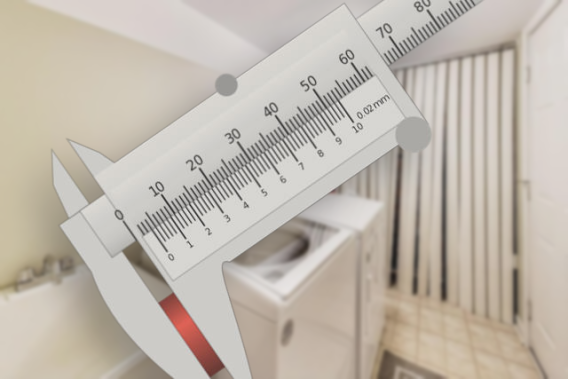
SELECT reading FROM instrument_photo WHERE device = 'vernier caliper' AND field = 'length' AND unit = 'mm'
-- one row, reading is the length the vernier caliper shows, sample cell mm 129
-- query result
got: mm 4.0
